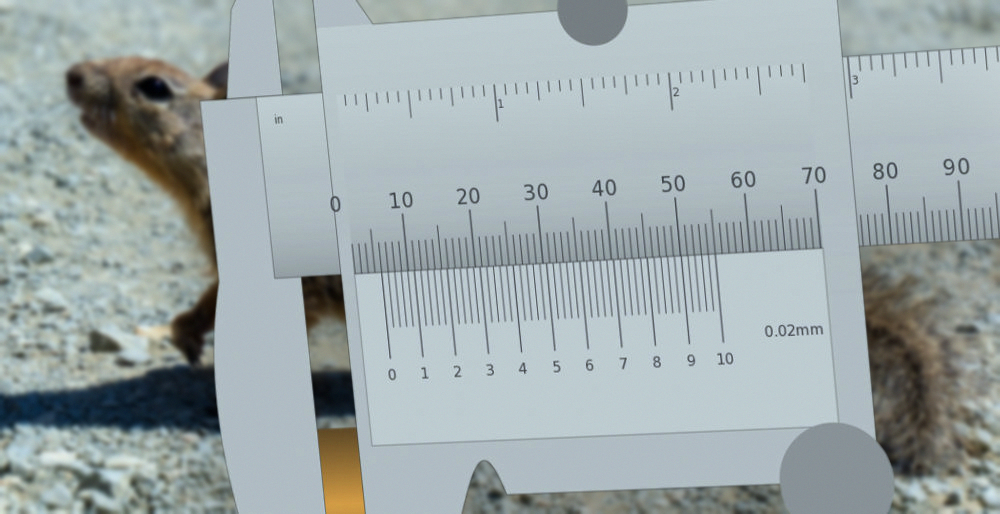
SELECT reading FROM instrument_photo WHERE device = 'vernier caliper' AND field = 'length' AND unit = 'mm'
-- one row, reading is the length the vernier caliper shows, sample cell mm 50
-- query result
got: mm 6.0
